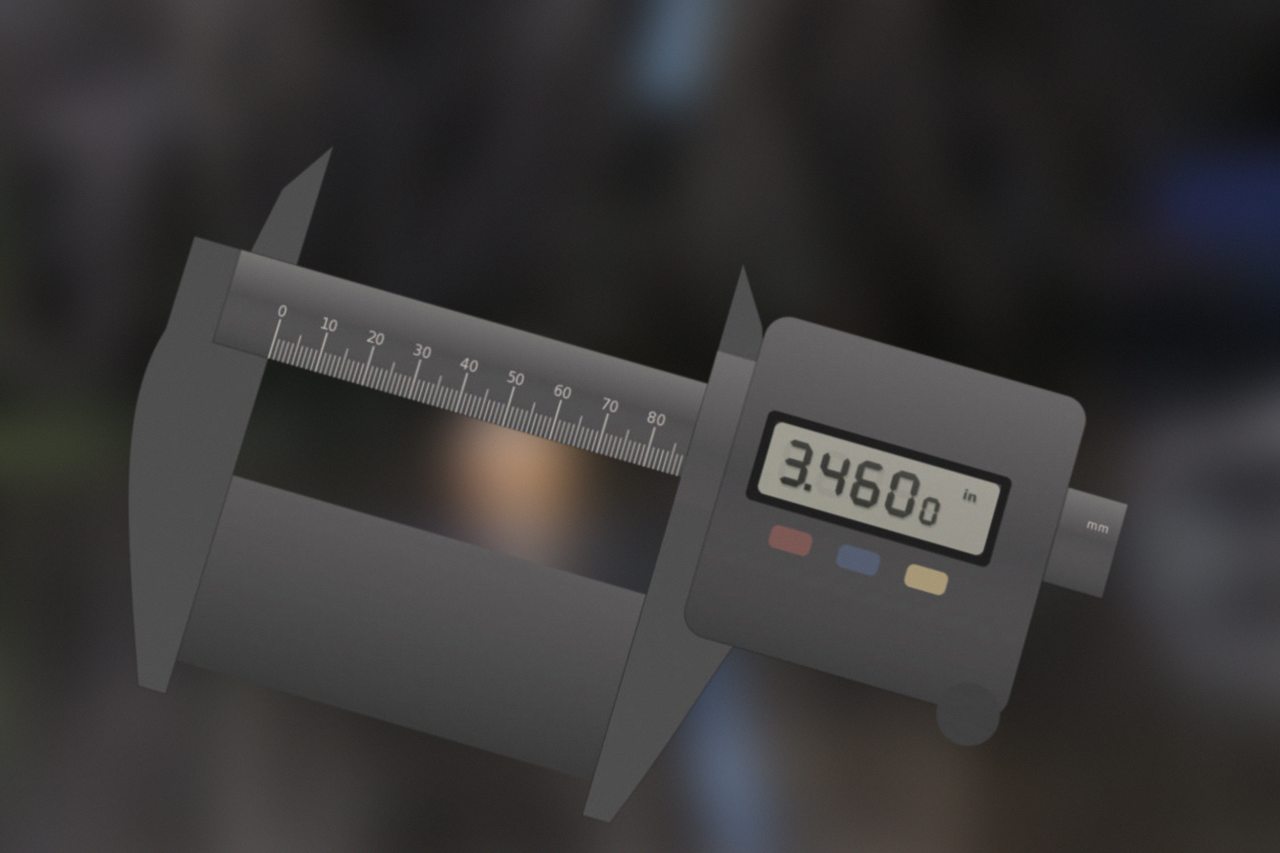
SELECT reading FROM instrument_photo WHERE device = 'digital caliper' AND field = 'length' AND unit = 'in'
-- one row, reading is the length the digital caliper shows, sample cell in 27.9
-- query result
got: in 3.4600
